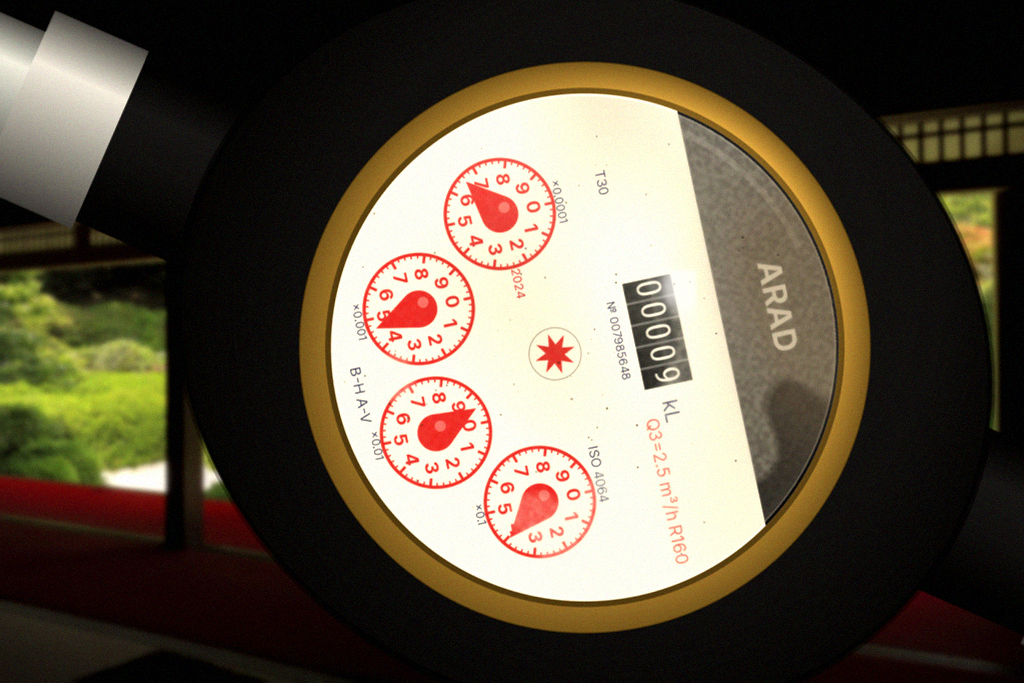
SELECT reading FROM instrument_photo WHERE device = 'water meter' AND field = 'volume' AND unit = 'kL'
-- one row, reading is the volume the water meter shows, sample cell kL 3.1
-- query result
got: kL 9.3946
